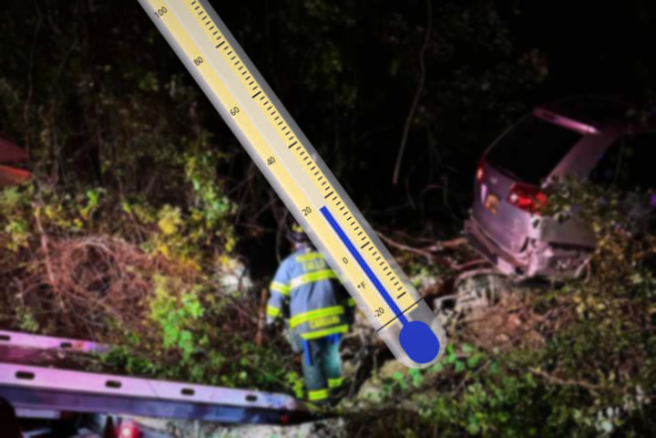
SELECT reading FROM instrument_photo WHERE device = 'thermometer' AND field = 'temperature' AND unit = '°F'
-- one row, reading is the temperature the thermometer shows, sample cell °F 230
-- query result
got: °F 18
